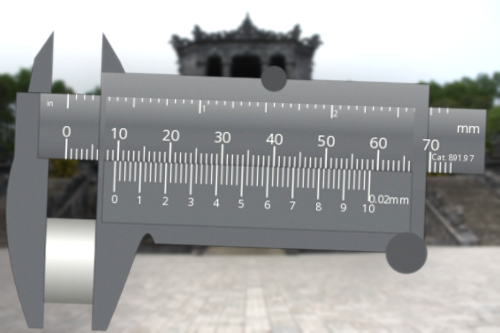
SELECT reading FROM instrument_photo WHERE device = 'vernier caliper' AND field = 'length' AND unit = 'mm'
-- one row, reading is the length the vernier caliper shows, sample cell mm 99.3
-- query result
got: mm 9.5
